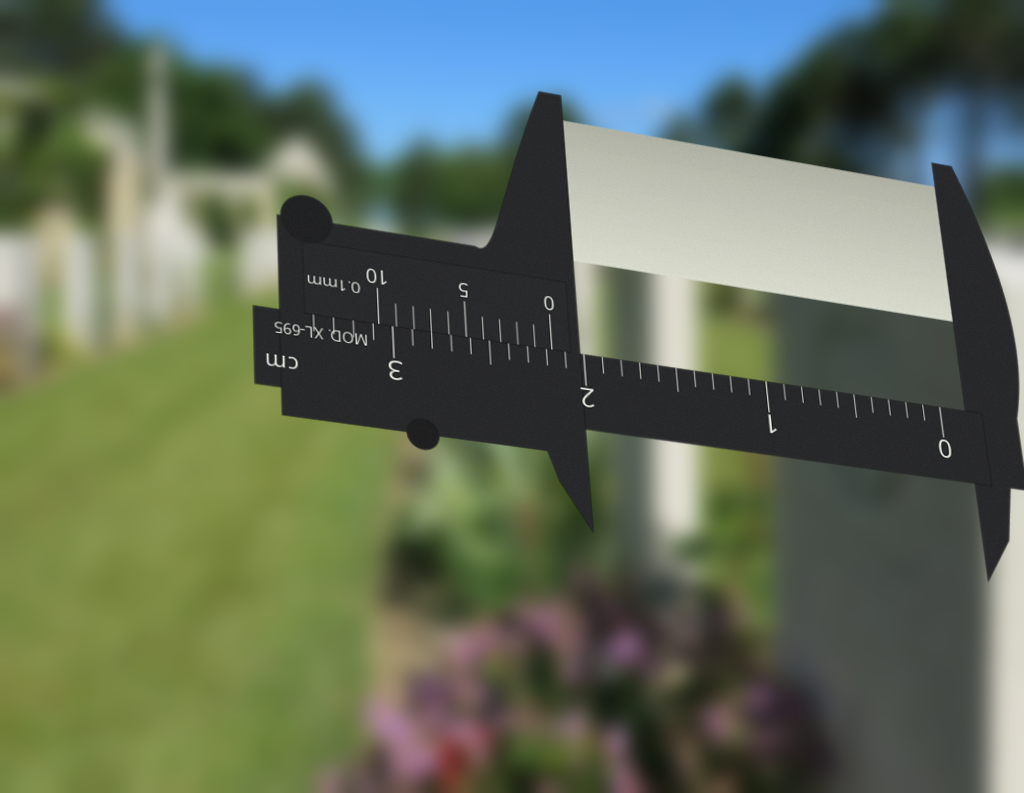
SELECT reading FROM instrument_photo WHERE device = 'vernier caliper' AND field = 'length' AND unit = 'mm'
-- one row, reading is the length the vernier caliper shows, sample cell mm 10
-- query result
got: mm 21.7
